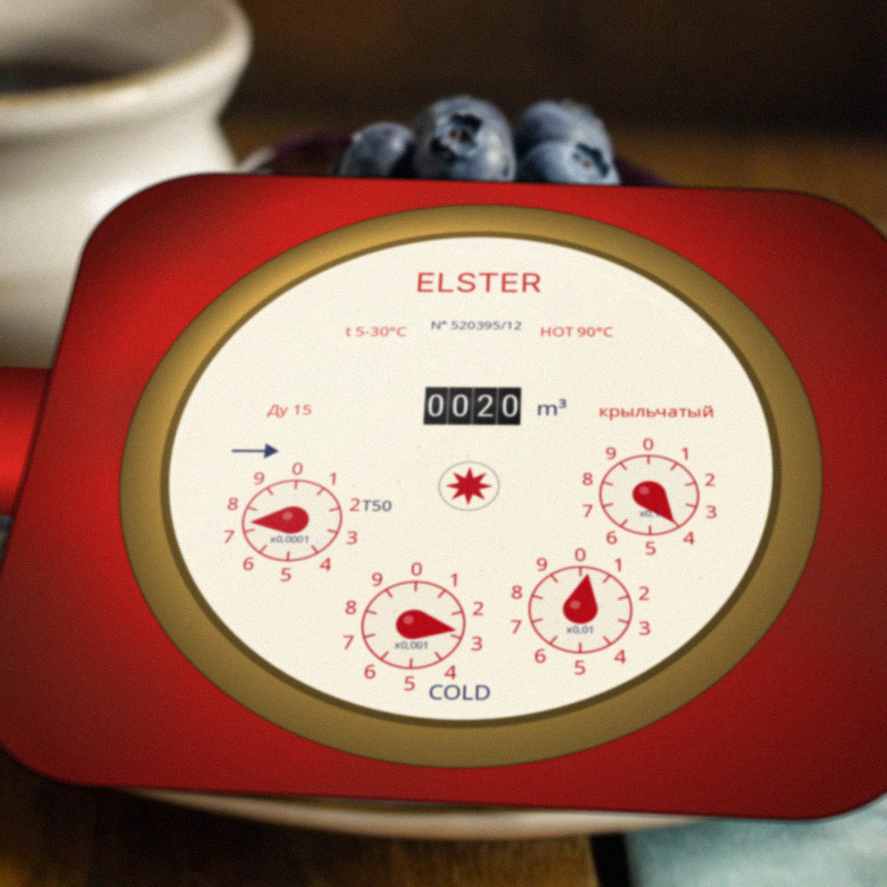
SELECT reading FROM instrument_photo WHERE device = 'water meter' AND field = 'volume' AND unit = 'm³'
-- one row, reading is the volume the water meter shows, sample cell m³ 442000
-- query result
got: m³ 20.4027
